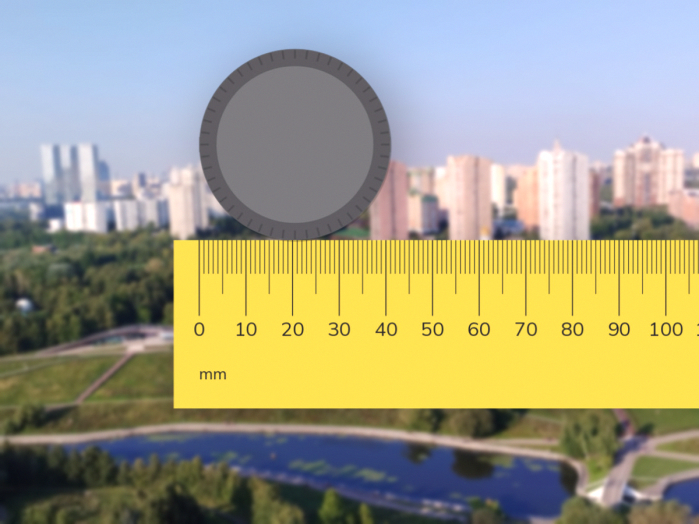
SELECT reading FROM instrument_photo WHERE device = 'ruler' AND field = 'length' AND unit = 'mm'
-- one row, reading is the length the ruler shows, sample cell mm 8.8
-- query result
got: mm 41
